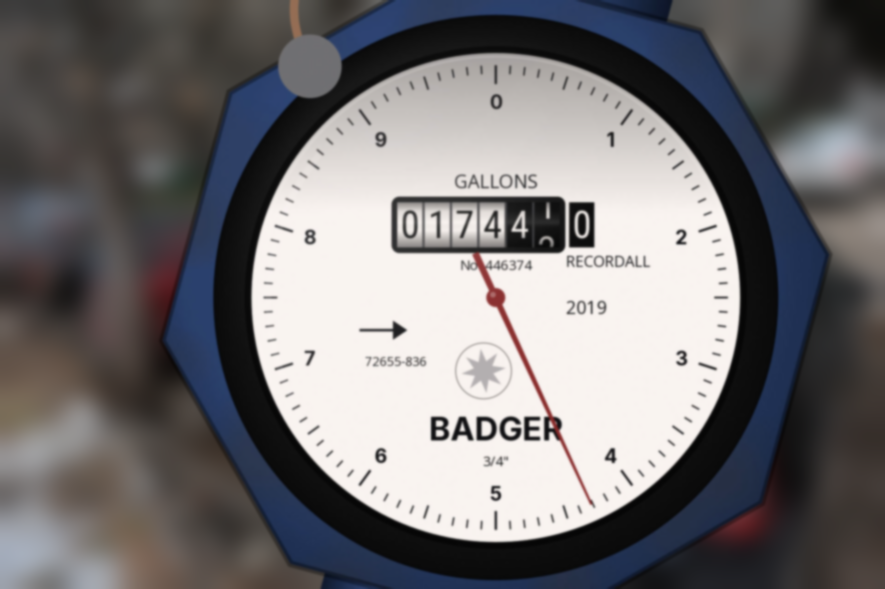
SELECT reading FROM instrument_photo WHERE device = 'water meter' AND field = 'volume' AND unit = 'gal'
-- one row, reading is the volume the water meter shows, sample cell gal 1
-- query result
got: gal 174414.3
